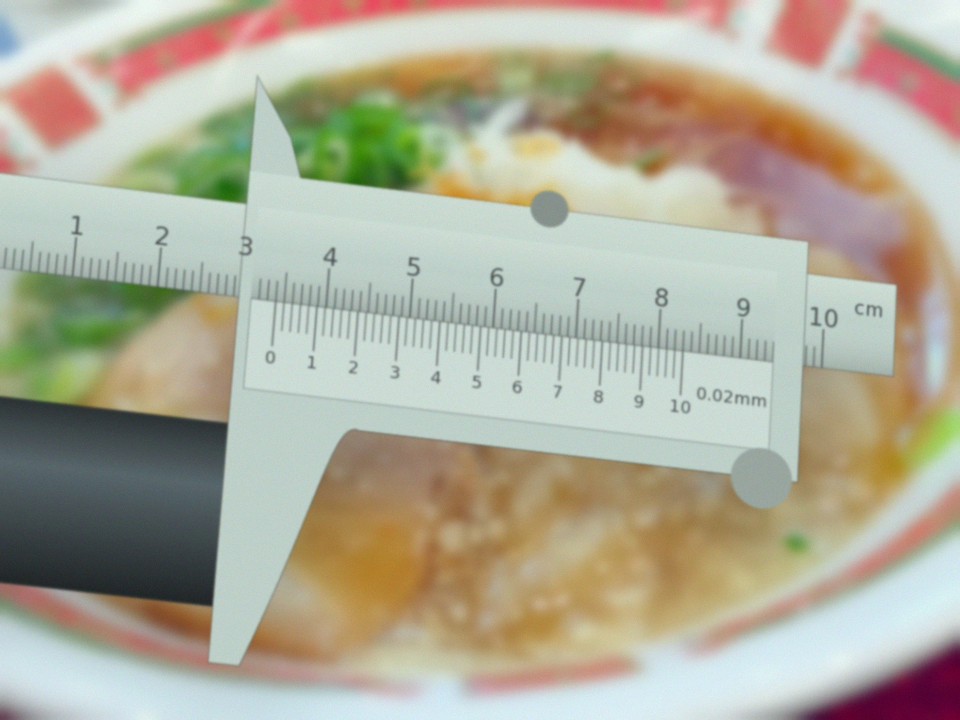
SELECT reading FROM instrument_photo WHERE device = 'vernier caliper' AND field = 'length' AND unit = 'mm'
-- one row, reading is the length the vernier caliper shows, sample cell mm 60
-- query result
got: mm 34.0
